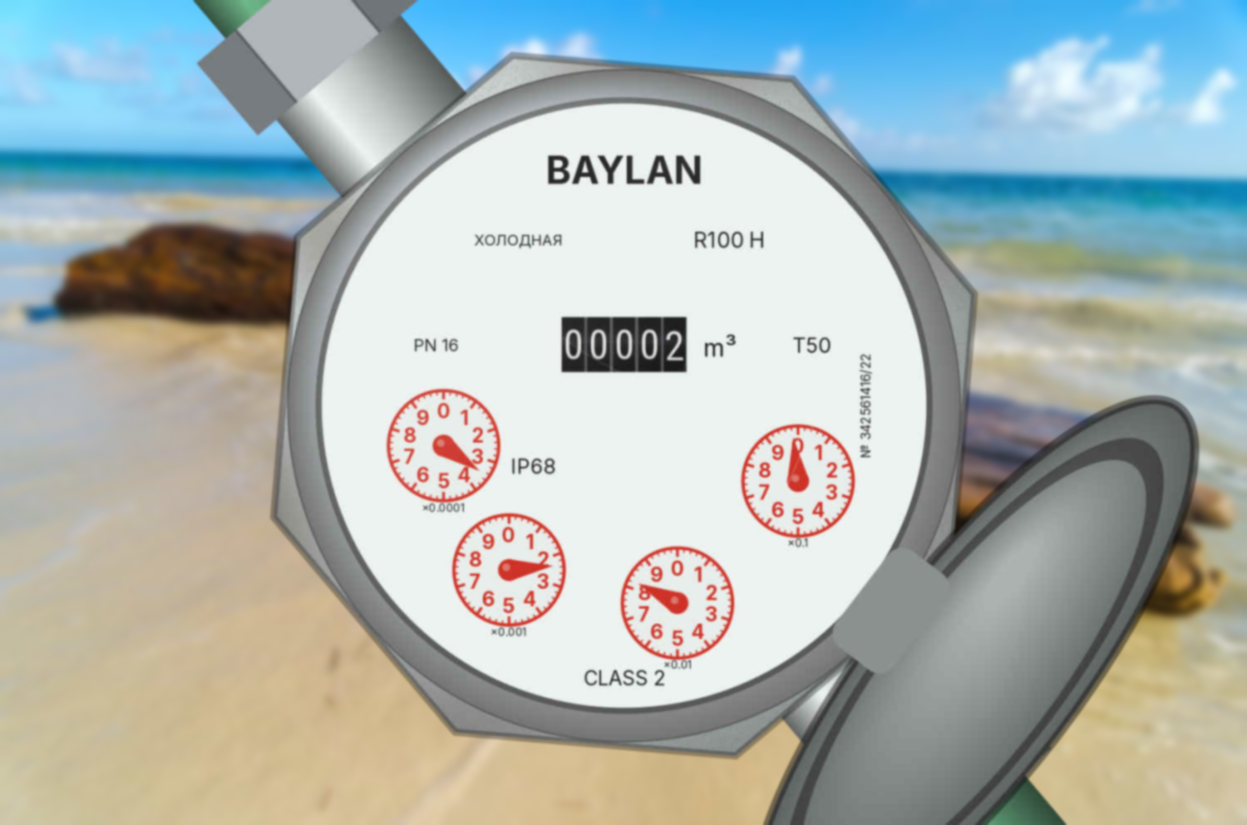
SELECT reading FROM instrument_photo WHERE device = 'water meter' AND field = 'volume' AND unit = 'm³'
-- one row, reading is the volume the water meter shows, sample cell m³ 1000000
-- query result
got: m³ 1.9823
